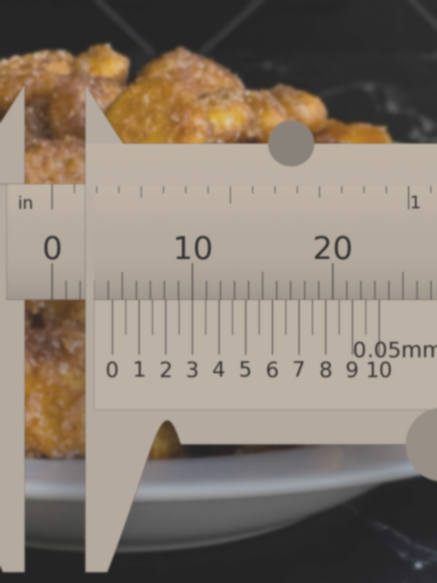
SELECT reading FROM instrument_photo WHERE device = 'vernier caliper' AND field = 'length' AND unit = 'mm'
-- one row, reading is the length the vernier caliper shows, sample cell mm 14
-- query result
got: mm 4.3
